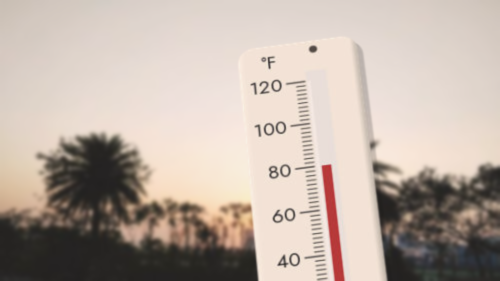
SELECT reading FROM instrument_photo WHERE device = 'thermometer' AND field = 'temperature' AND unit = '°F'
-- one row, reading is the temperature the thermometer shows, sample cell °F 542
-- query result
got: °F 80
